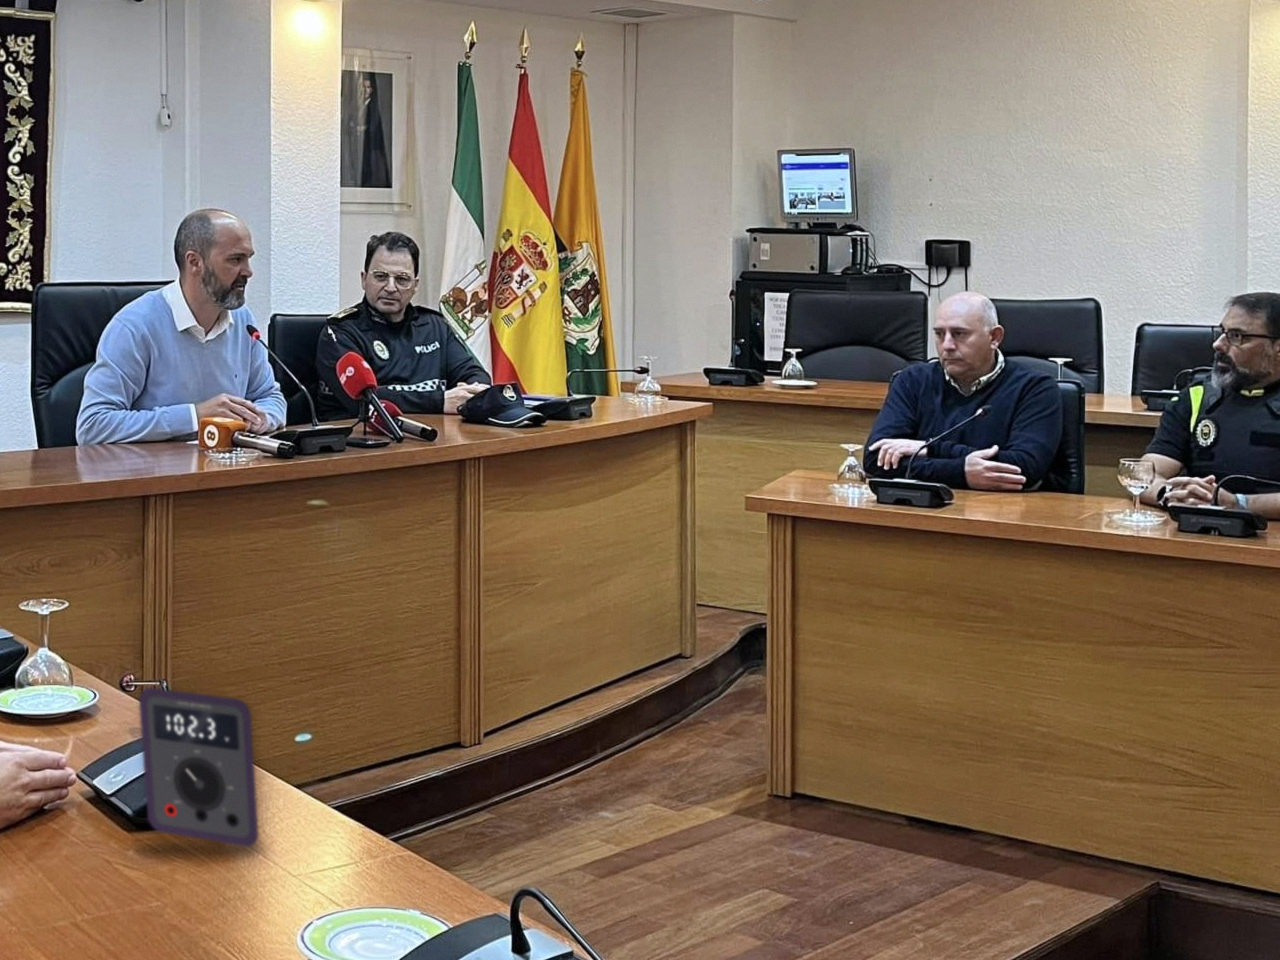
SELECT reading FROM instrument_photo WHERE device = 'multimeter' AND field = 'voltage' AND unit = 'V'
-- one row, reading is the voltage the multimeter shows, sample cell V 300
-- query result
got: V 102.3
